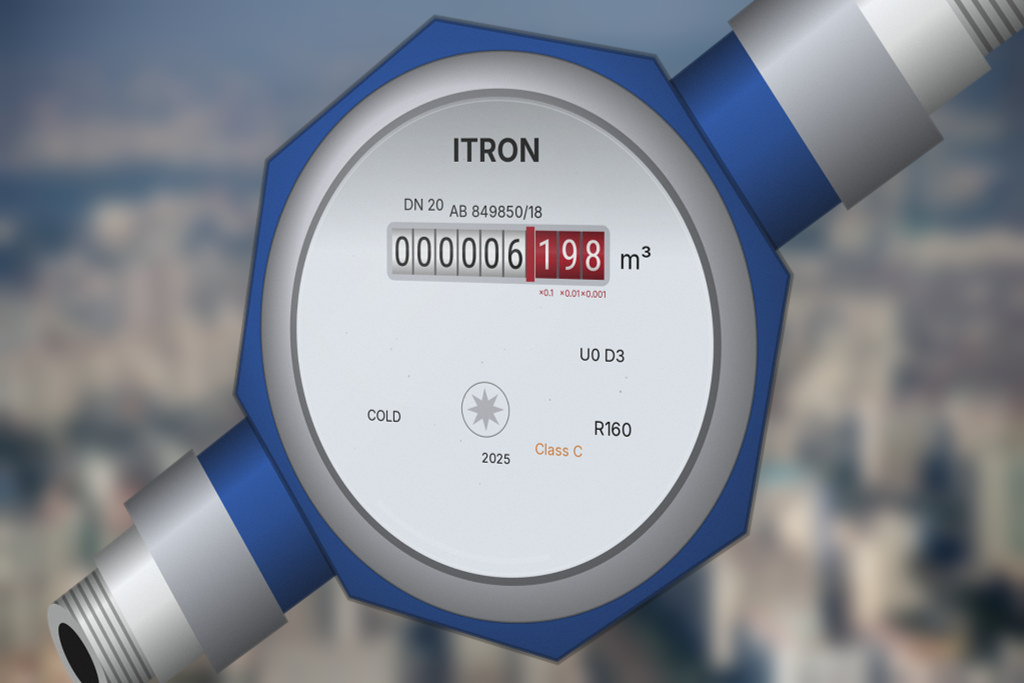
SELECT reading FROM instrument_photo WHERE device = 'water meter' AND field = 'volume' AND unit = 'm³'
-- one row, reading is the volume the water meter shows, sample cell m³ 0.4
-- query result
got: m³ 6.198
